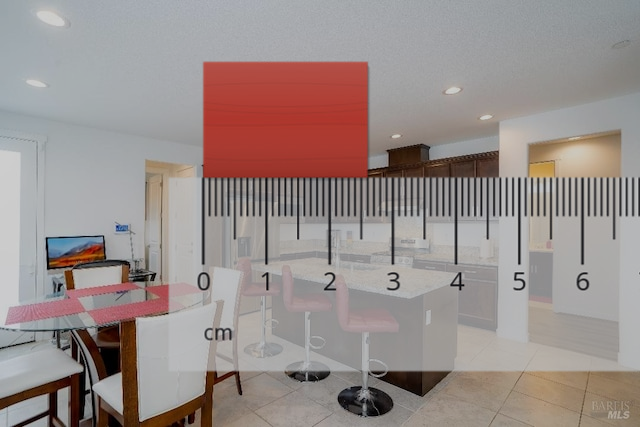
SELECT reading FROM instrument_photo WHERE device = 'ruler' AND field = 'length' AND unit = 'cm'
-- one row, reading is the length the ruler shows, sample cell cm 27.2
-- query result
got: cm 2.6
